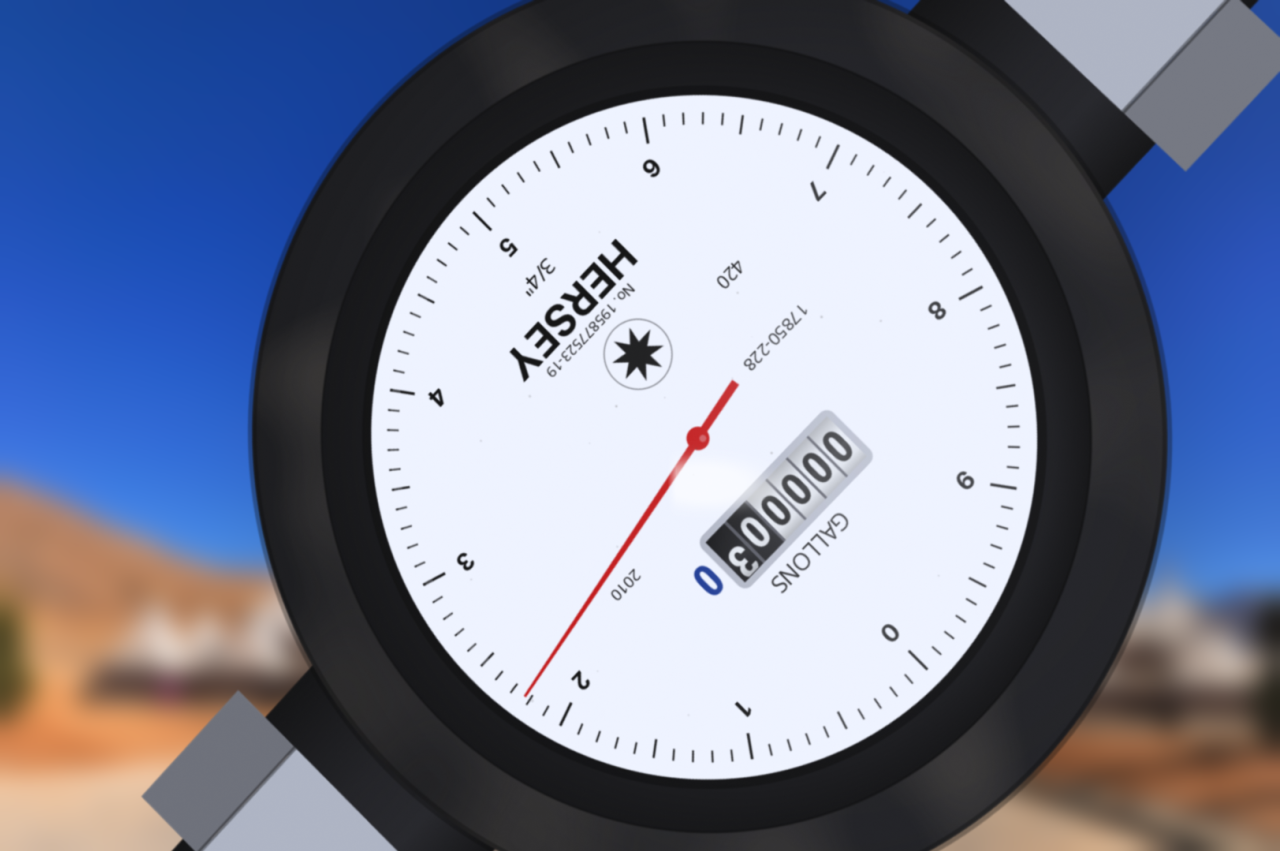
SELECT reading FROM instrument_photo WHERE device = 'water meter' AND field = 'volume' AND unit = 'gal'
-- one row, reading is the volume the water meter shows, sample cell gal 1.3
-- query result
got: gal 32.2
